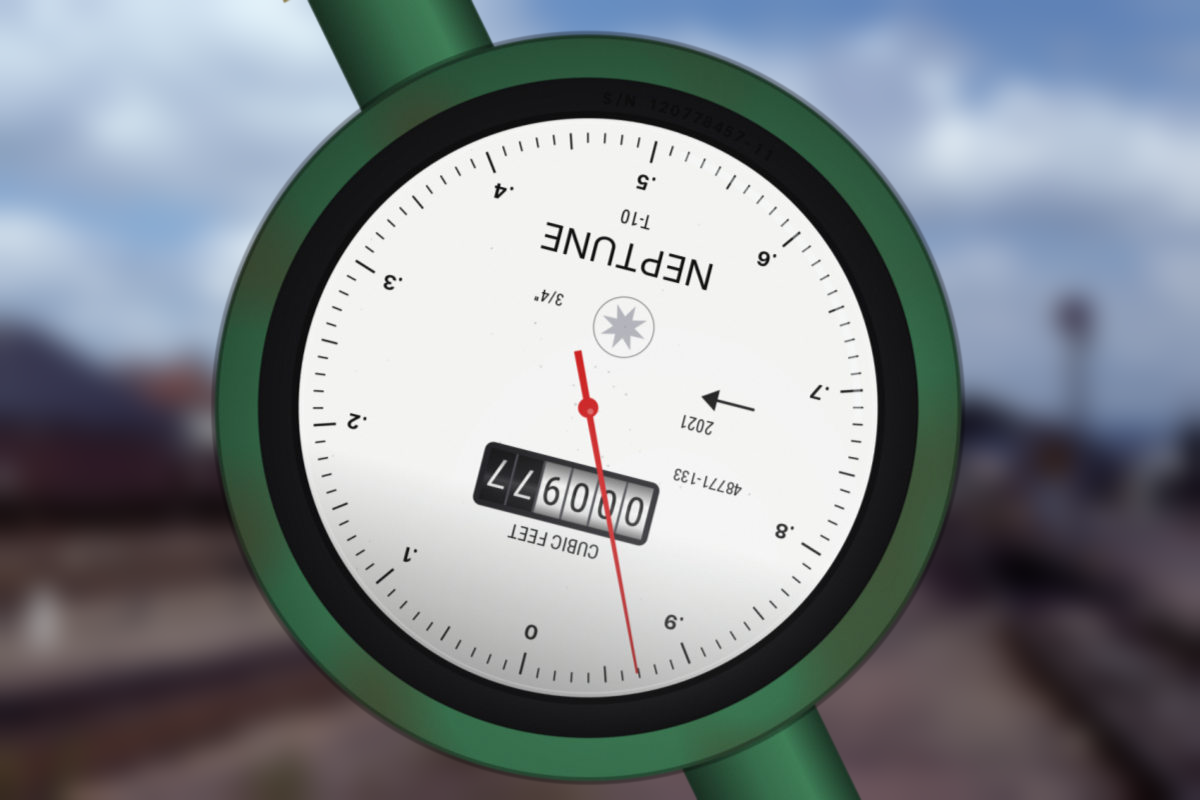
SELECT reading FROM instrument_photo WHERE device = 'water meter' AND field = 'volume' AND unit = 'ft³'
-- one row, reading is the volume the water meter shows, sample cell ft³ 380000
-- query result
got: ft³ 976.93
